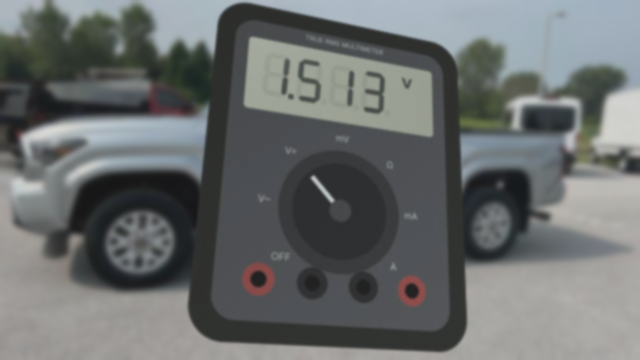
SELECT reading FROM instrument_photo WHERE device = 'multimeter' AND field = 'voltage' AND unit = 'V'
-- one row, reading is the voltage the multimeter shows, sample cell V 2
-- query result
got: V 1.513
